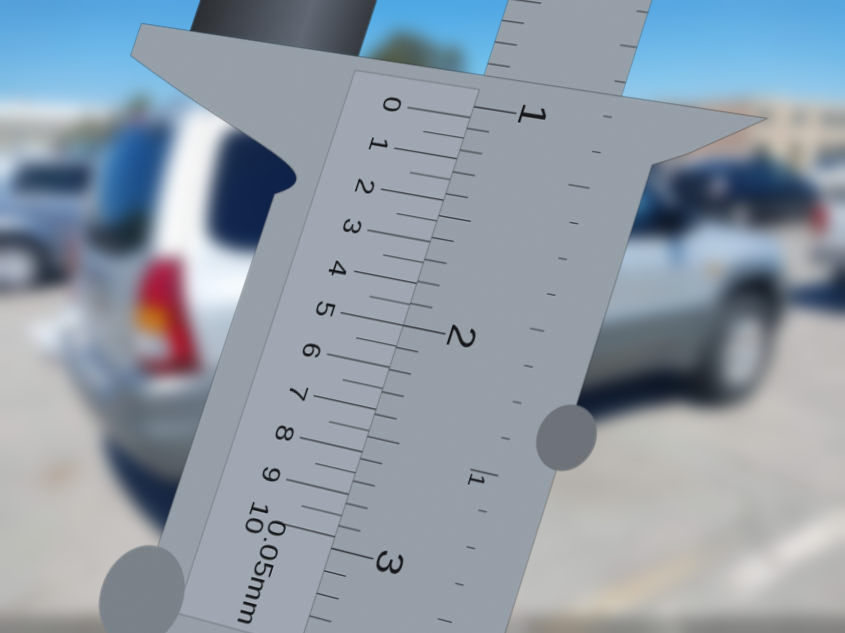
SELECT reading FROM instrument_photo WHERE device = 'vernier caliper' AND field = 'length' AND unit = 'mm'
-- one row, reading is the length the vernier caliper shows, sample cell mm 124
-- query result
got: mm 10.5
